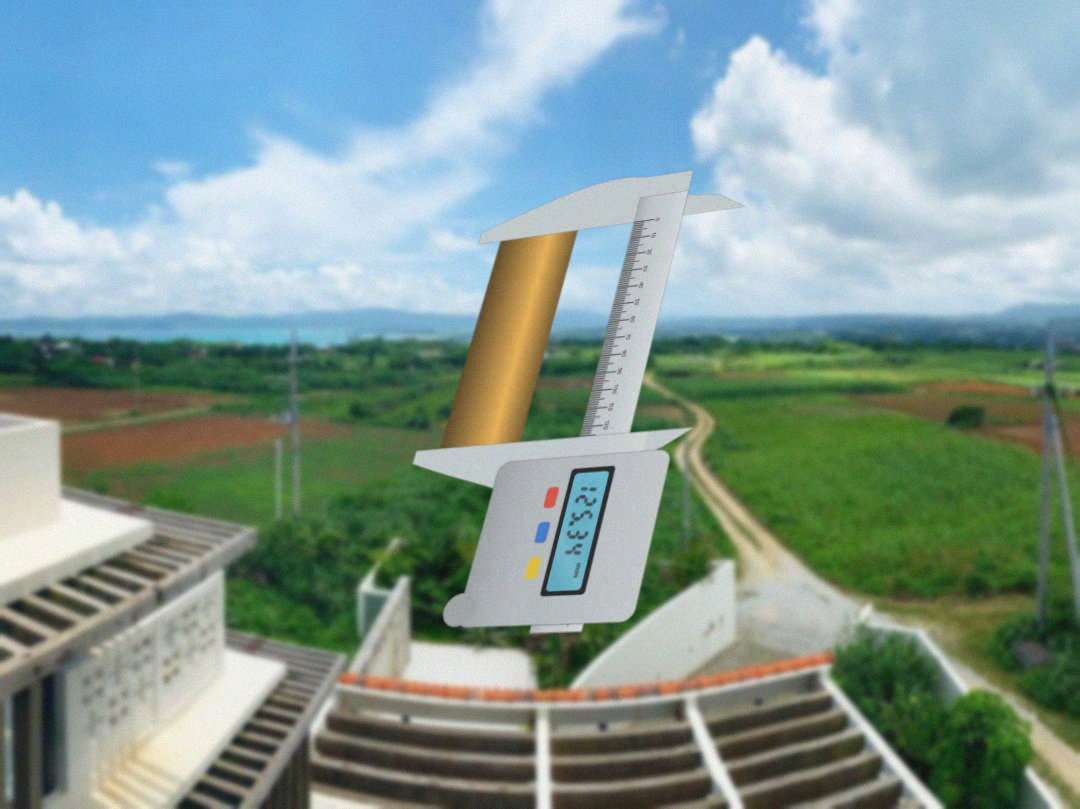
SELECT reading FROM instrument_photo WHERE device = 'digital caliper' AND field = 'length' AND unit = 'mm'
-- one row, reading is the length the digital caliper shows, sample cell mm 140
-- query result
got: mm 125.34
